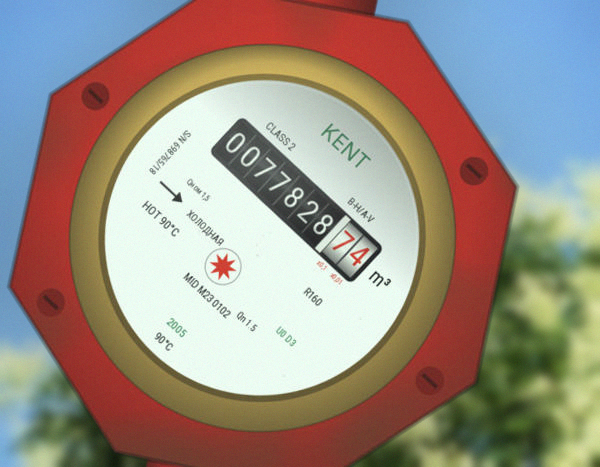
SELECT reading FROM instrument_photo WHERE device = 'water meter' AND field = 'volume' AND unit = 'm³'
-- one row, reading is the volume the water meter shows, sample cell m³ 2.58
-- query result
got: m³ 77828.74
